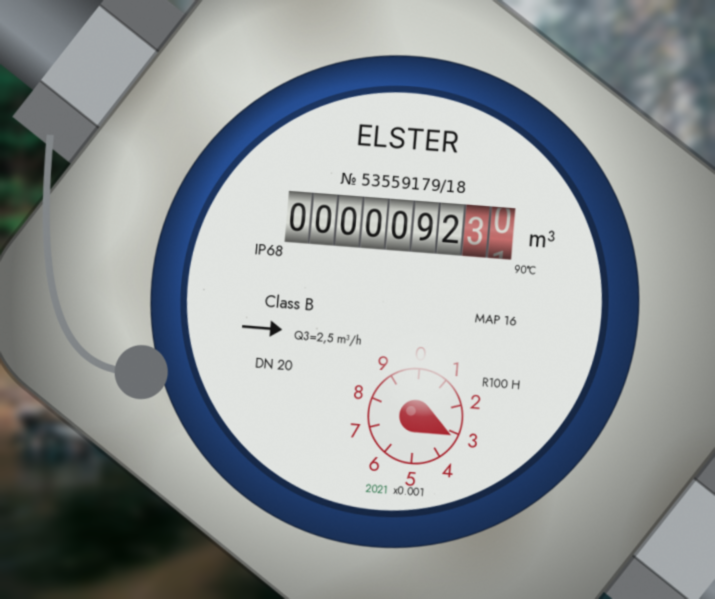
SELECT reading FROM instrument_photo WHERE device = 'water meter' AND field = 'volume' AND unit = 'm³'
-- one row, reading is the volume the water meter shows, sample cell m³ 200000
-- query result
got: m³ 92.303
